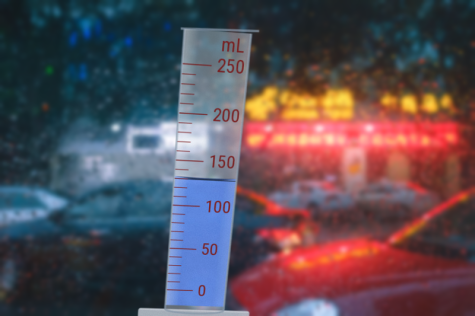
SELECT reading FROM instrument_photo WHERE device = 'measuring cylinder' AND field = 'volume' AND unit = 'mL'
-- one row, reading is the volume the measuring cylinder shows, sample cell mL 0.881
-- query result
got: mL 130
